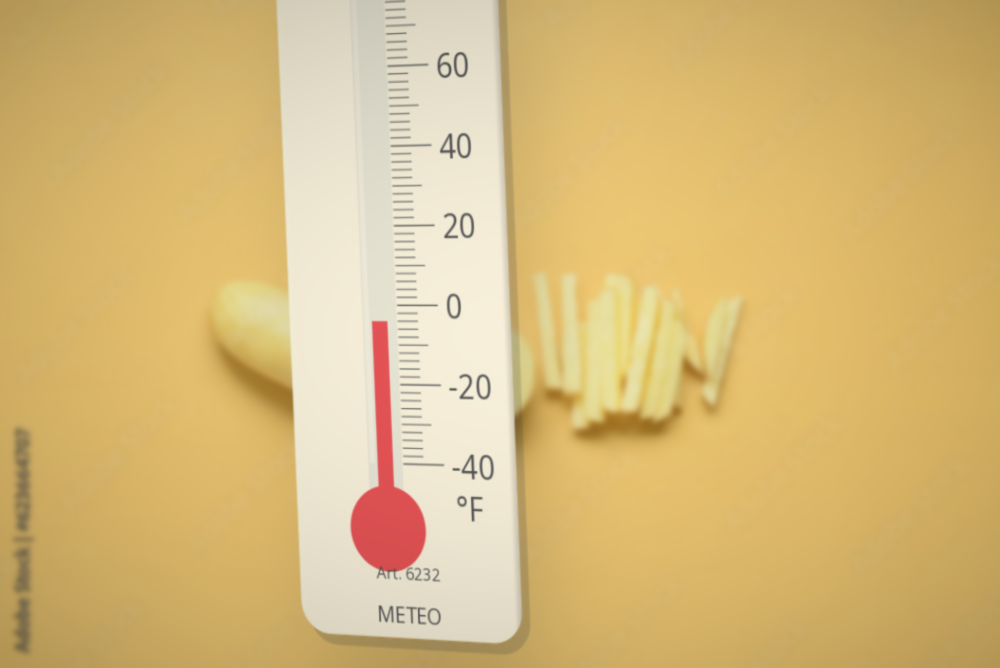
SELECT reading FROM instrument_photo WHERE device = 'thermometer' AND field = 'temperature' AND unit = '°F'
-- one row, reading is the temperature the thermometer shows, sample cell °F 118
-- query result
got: °F -4
